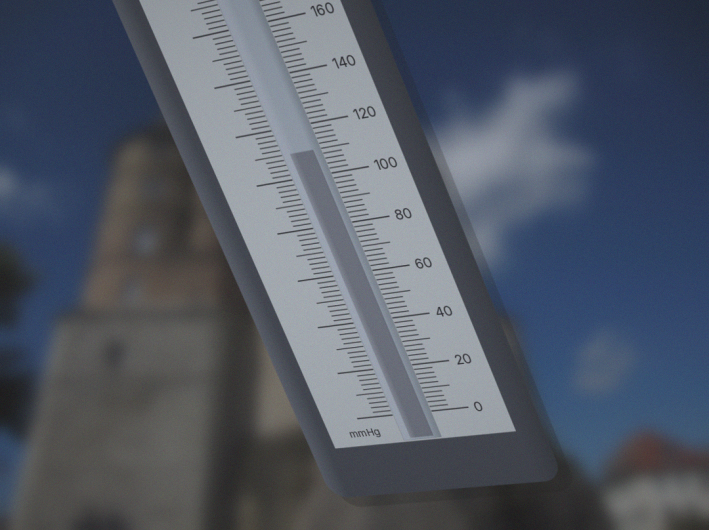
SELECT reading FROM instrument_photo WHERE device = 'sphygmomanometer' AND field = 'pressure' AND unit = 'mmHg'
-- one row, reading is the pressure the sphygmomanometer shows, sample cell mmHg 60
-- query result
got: mmHg 110
